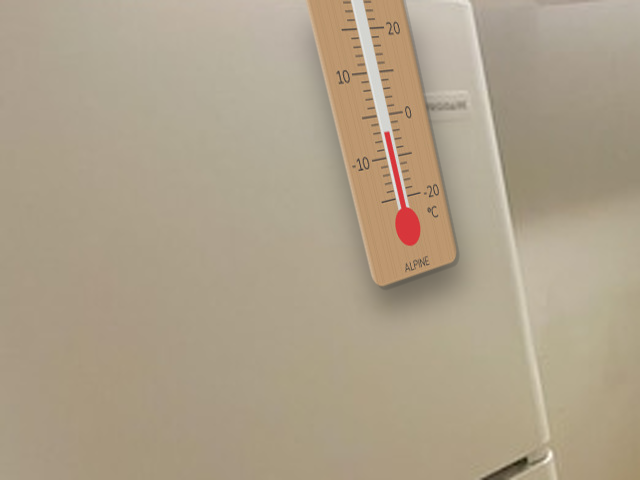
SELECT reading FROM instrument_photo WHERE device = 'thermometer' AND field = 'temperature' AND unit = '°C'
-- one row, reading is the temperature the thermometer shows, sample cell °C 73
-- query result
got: °C -4
